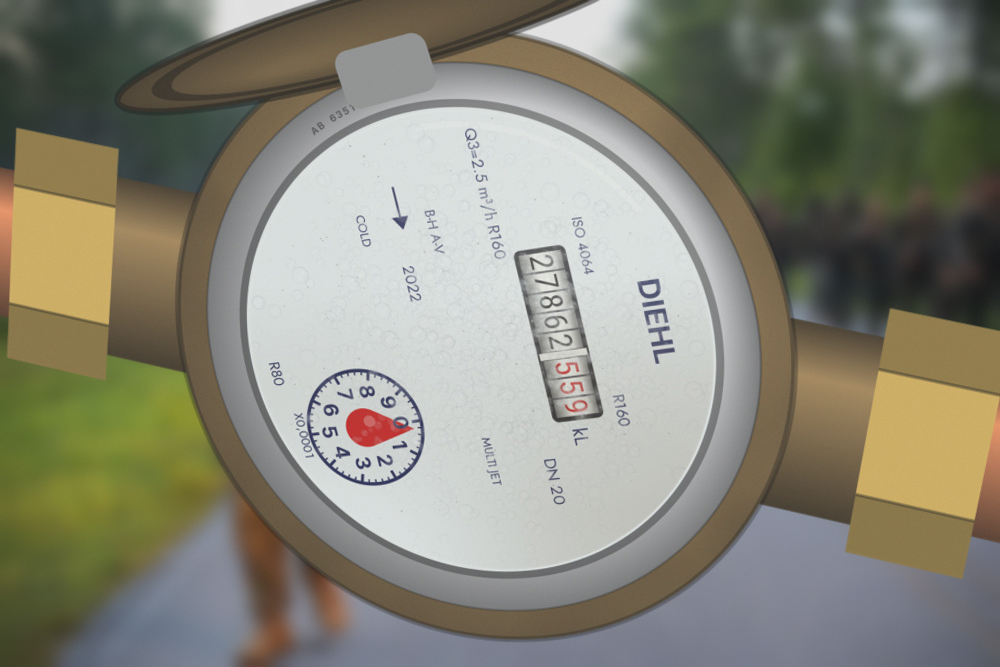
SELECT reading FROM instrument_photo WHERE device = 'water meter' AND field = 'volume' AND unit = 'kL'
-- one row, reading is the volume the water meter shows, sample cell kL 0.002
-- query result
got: kL 27862.5590
